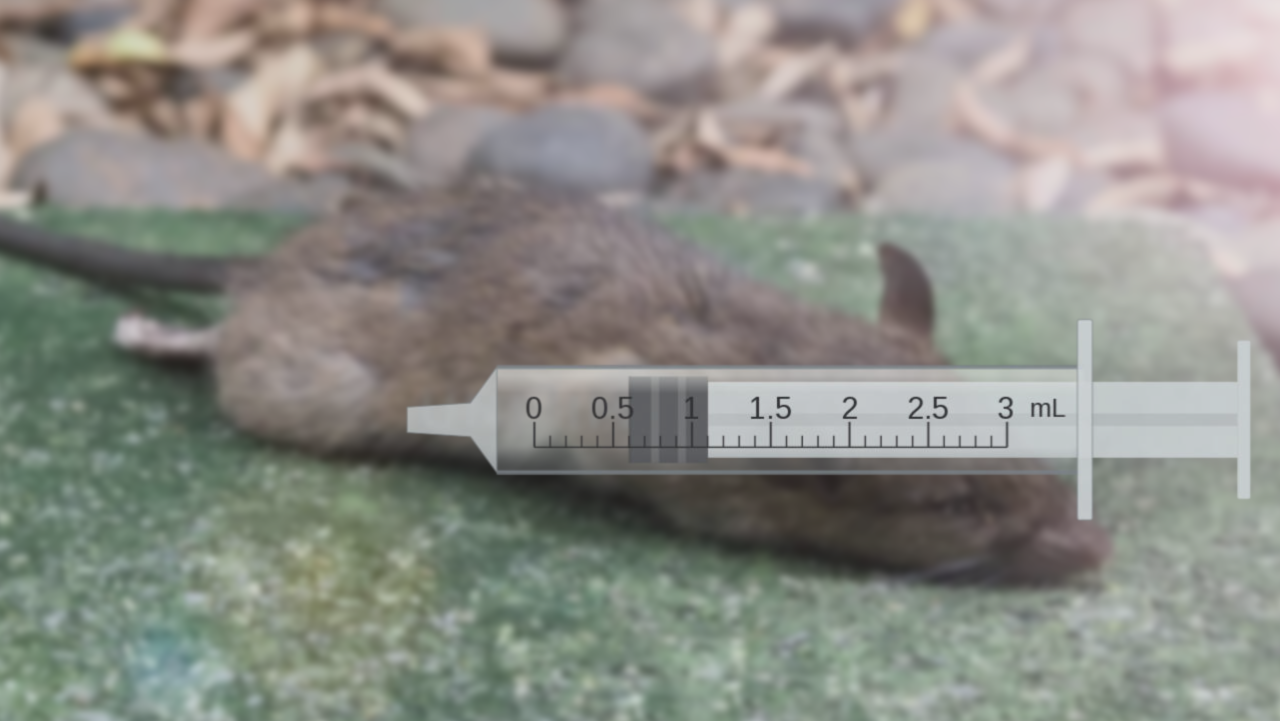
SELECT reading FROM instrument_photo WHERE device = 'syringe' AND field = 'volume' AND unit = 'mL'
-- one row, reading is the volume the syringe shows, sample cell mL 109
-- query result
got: mL 0.6
